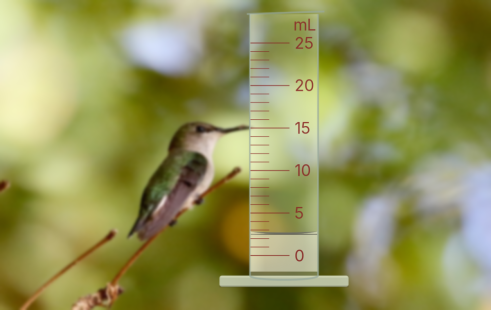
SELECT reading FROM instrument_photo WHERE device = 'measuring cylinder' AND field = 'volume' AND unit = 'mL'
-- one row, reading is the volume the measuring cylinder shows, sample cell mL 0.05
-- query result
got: mL 2.5
